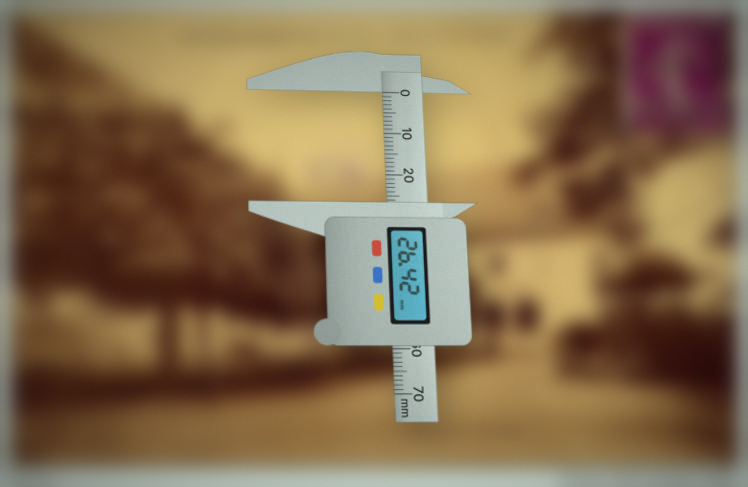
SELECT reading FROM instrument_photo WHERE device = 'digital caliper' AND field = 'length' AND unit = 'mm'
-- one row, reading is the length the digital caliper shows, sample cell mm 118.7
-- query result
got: mm 26.42
